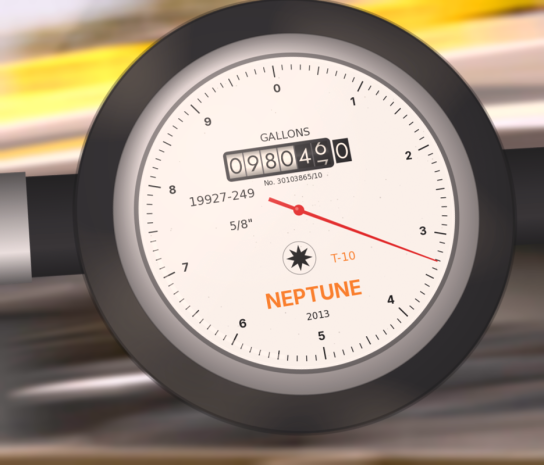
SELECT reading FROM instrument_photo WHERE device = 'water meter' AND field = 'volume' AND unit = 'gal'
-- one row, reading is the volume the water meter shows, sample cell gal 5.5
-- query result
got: gal 980463.3
